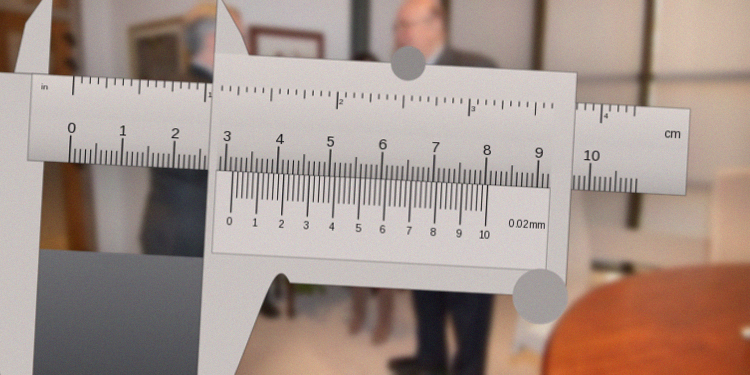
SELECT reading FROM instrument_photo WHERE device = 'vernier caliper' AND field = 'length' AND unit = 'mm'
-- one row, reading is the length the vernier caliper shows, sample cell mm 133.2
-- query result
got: mm 31.5
